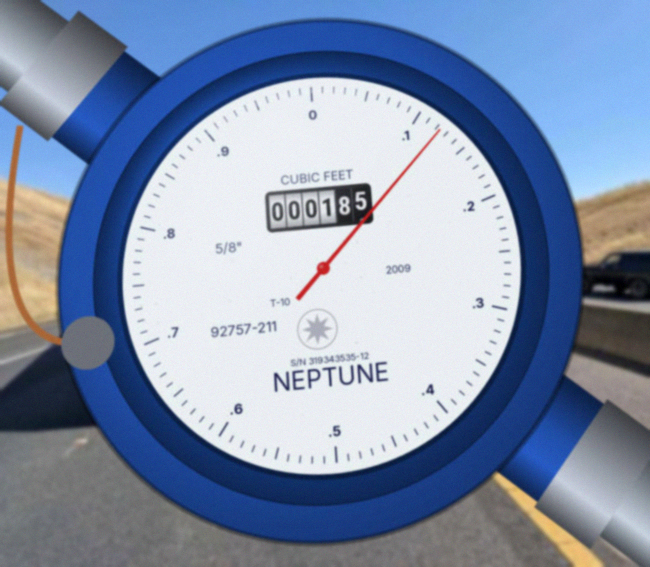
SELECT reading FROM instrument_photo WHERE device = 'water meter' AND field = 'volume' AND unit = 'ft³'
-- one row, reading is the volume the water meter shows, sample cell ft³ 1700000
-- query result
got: ft³ 185.12
